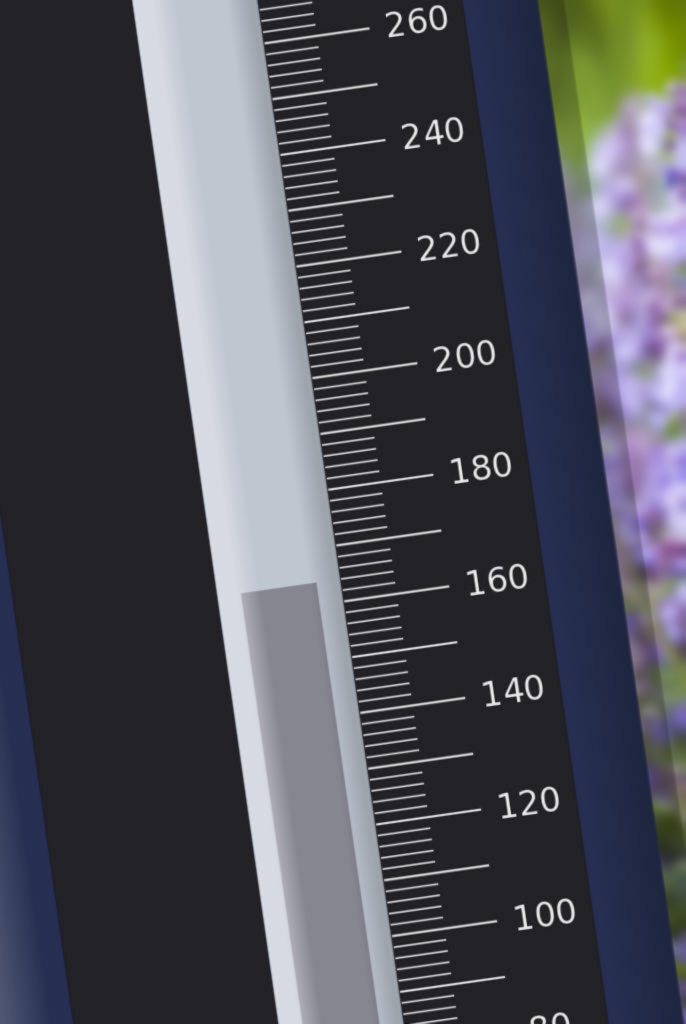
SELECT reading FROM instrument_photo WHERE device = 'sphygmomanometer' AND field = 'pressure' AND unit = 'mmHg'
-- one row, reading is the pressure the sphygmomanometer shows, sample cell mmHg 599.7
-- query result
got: mmHg 164
